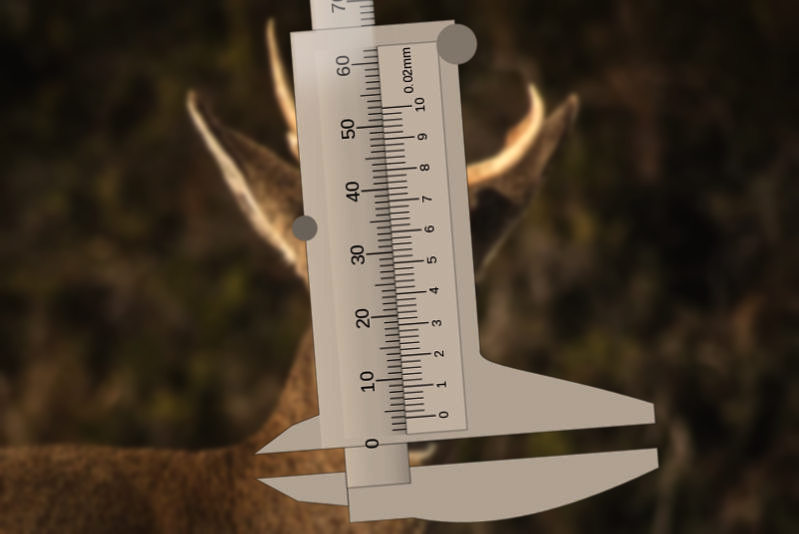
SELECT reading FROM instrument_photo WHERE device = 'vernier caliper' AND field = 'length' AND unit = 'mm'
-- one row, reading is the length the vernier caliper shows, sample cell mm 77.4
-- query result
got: mm 3.8
